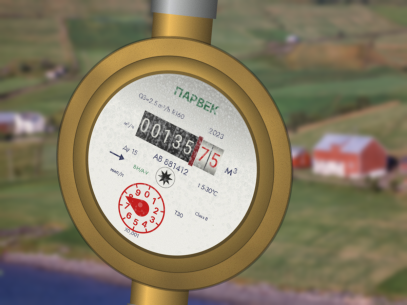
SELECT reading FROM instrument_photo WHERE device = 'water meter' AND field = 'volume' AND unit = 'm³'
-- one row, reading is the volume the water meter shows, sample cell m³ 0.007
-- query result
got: m³ 135.757
